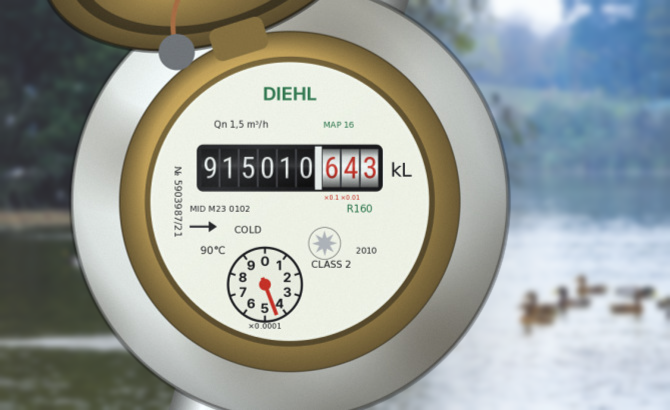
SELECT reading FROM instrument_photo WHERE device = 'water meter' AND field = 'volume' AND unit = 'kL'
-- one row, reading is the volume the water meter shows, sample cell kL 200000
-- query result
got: kL 915010.6434
